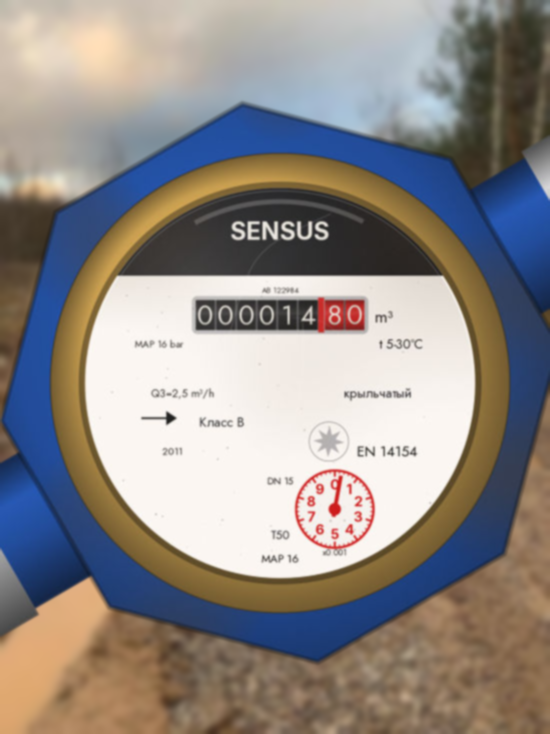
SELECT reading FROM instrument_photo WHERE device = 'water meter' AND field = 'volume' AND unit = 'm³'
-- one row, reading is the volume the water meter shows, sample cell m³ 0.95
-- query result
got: m³ 14.800
